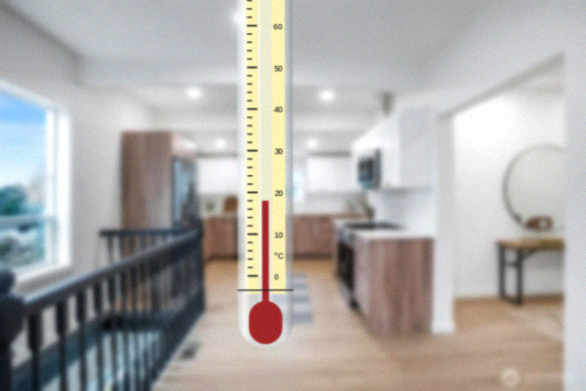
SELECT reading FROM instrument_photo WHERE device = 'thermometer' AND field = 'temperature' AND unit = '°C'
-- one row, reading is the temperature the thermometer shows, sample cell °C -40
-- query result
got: °C 18
